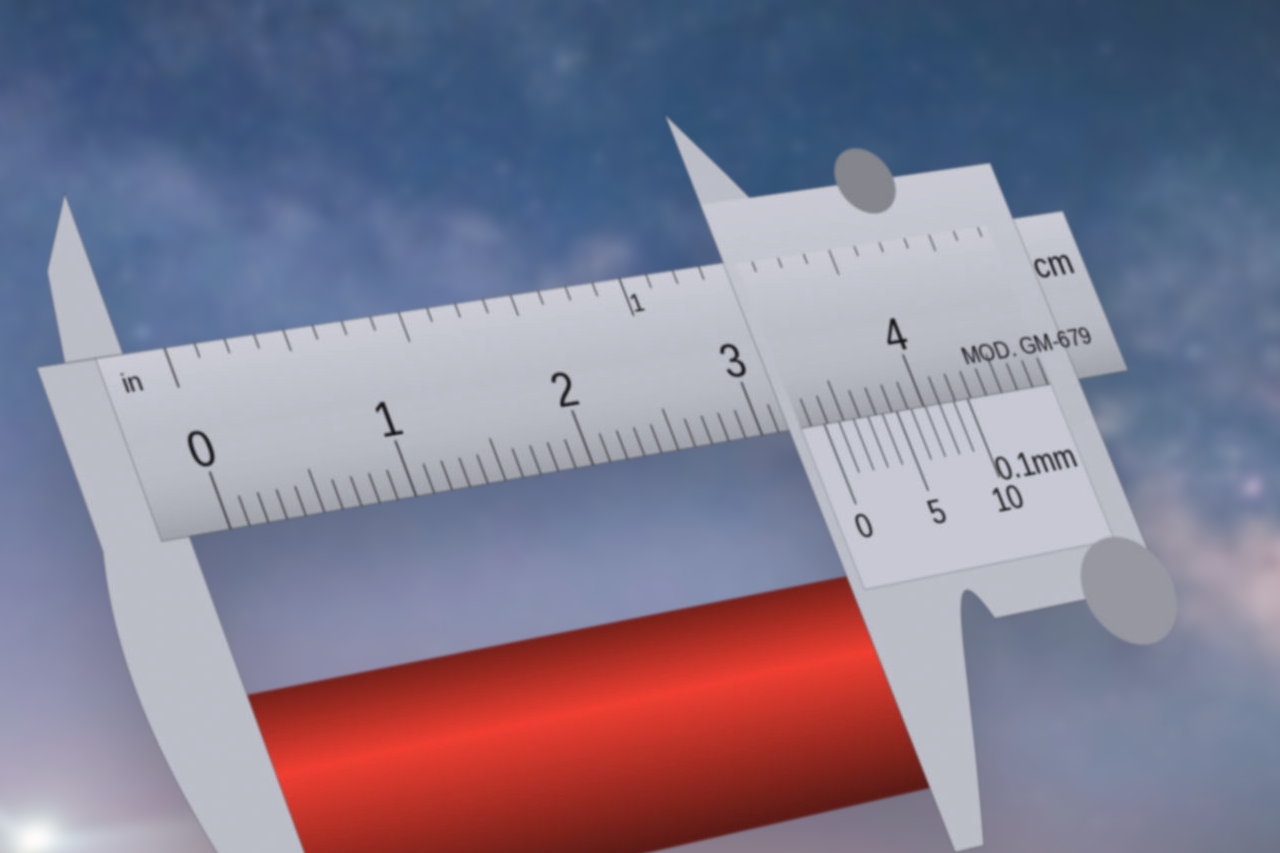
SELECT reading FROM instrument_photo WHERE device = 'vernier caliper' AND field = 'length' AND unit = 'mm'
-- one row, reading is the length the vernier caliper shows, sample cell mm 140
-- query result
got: mm 33.8
